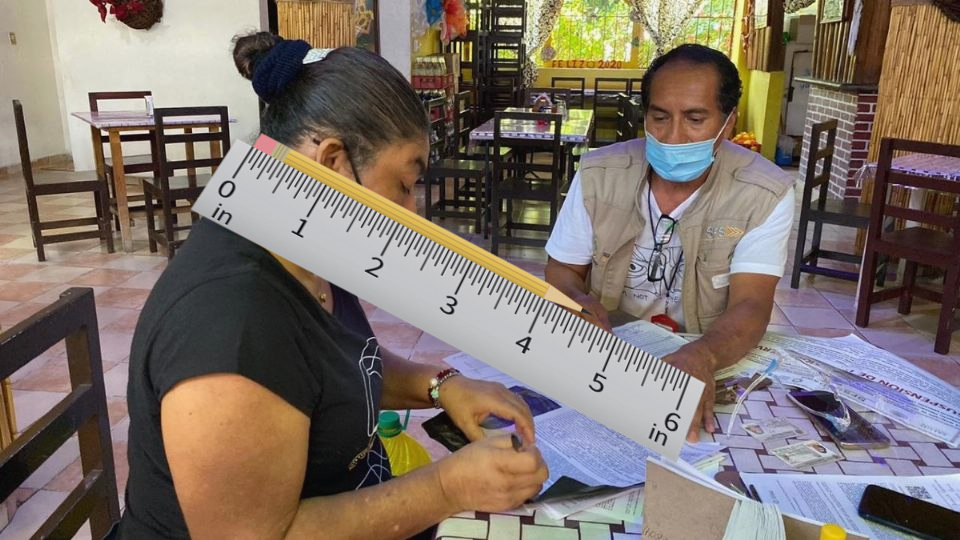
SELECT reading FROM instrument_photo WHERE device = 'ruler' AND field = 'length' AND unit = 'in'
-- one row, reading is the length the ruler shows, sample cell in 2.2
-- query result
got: in 4.625
